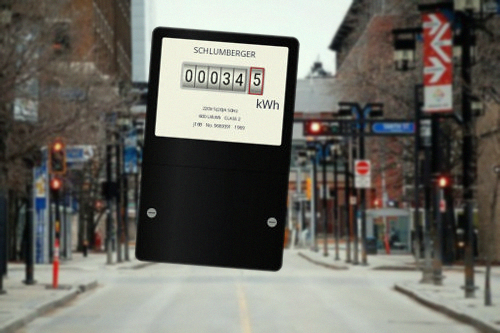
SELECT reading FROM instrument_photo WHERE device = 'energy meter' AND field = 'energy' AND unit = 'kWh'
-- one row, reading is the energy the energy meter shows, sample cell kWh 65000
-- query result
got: kWh 34.5
